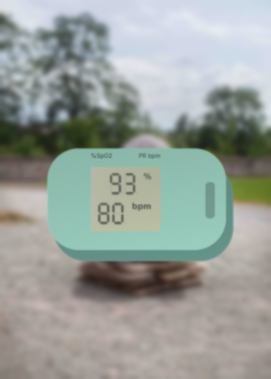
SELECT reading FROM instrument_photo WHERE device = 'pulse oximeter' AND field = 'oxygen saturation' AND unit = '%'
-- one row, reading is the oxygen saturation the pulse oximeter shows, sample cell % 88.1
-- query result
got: % 93
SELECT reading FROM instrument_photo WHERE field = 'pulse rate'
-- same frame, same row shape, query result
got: bpm 80
